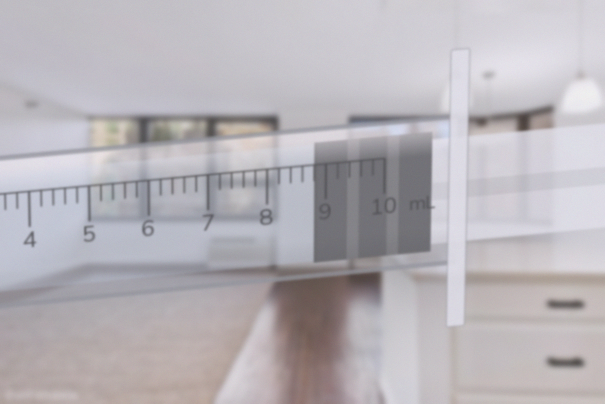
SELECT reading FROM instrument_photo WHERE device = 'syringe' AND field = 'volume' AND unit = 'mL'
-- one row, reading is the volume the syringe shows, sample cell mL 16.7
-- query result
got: mL 8.8
